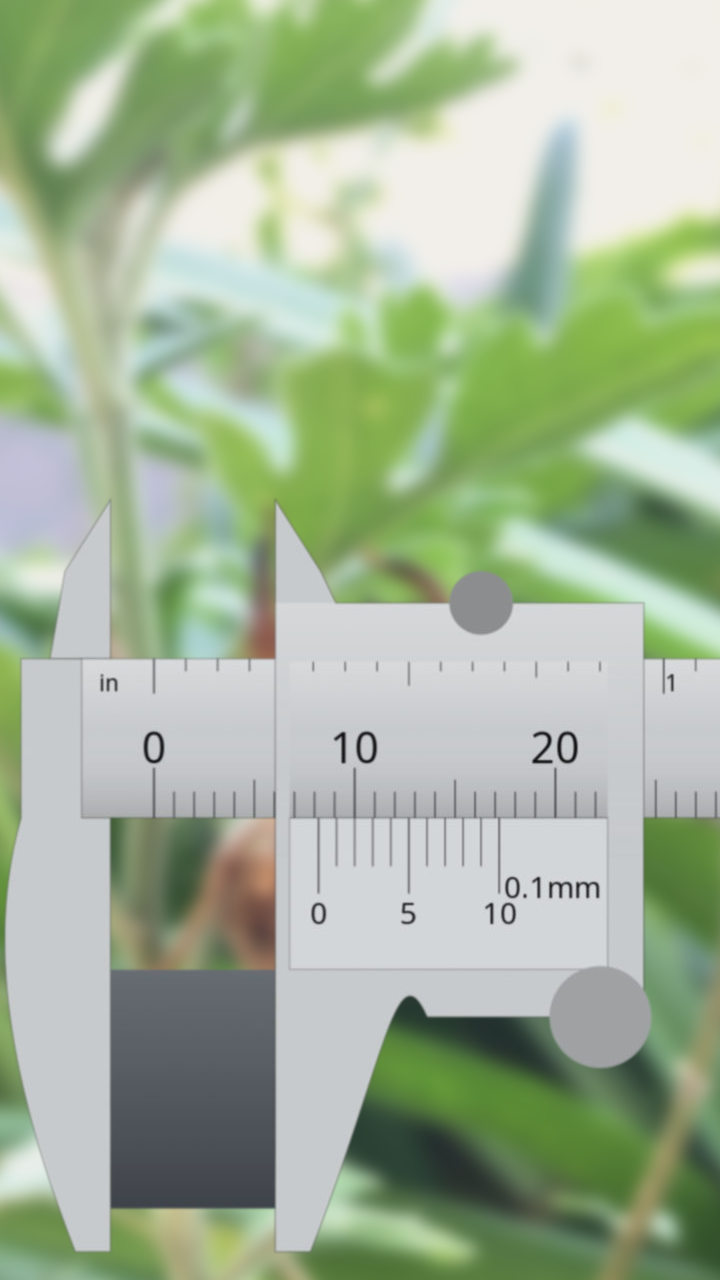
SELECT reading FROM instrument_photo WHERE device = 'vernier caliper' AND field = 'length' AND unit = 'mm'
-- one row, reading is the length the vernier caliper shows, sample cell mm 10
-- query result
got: mm 8.2
